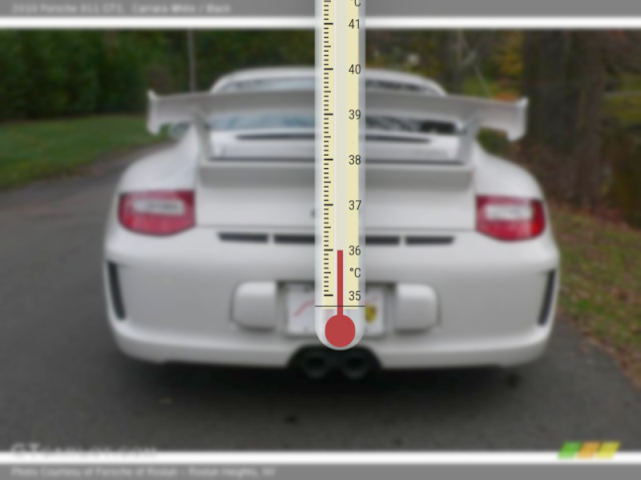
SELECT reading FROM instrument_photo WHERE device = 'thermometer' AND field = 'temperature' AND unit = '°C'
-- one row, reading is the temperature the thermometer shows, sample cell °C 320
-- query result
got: °C 36
